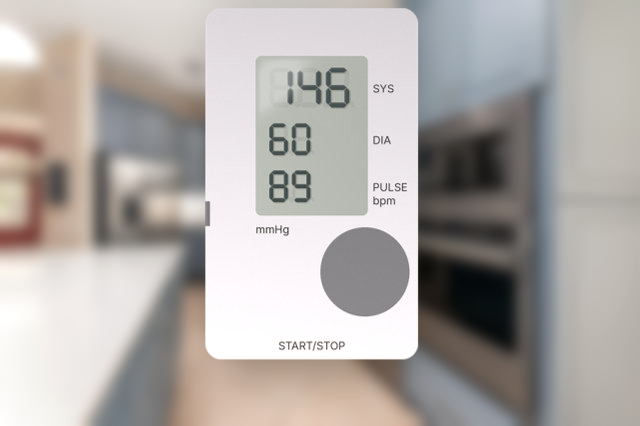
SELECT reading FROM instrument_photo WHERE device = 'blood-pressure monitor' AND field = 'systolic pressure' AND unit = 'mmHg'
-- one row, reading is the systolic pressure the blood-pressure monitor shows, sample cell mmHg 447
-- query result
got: mmHg 146
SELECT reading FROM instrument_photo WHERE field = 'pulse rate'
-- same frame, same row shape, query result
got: bpm 89
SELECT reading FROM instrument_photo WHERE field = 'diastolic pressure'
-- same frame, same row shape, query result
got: mmHg 60
